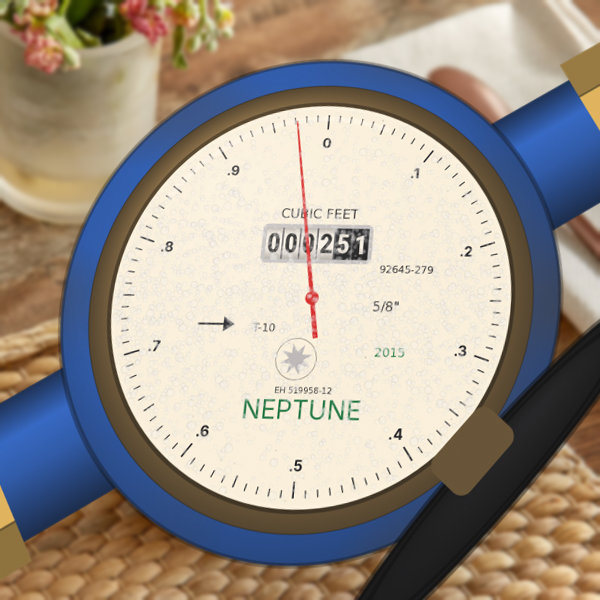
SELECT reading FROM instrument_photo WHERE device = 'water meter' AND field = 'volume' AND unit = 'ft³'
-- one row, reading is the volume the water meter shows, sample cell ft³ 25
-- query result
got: ft³ 250.97
